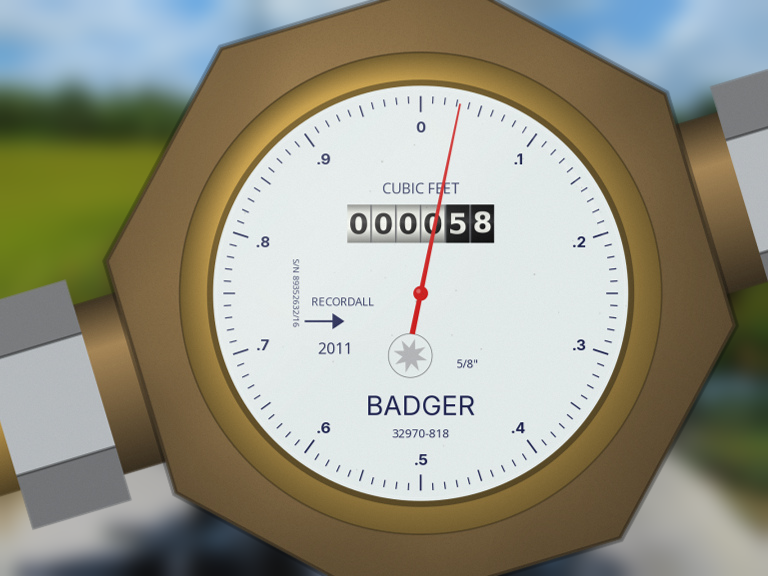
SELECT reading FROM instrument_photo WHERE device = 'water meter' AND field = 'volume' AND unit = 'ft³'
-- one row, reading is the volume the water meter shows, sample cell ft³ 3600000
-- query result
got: ft³ 58.03
